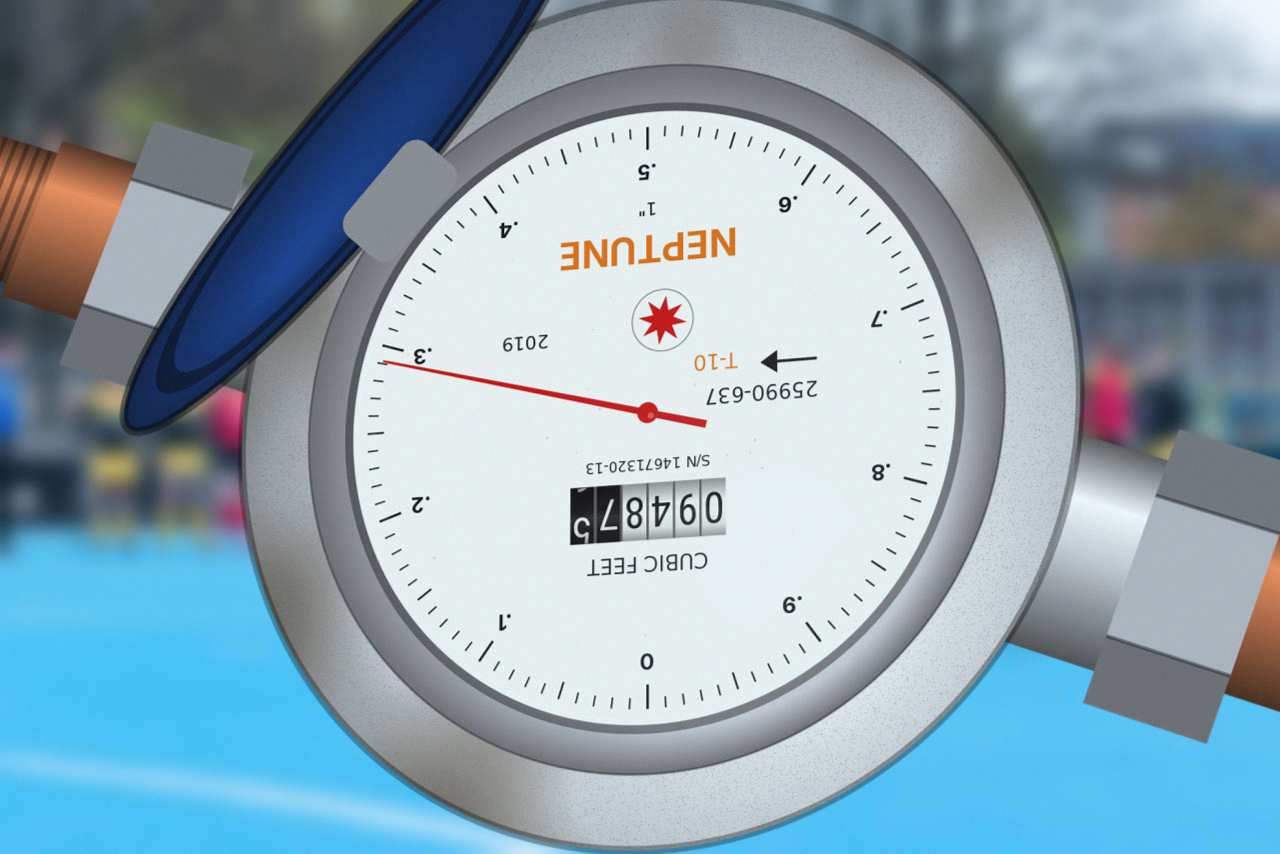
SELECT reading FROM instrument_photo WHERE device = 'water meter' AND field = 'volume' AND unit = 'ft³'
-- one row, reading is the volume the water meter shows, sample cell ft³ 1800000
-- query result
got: ft³ 94875.29
